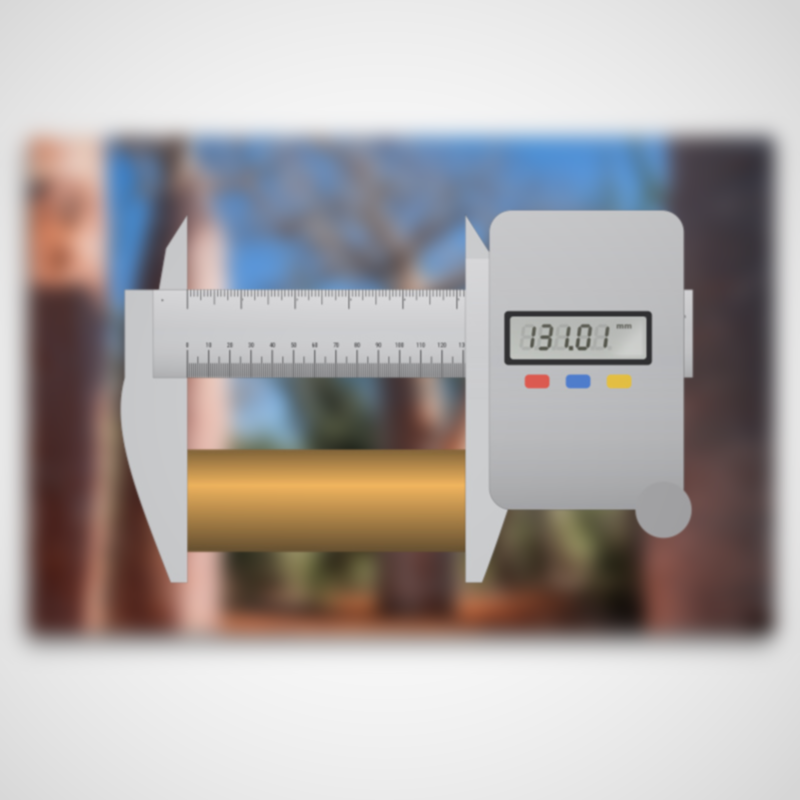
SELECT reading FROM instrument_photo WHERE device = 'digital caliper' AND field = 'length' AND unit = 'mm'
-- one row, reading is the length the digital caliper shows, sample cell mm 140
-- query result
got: mm 131.01
